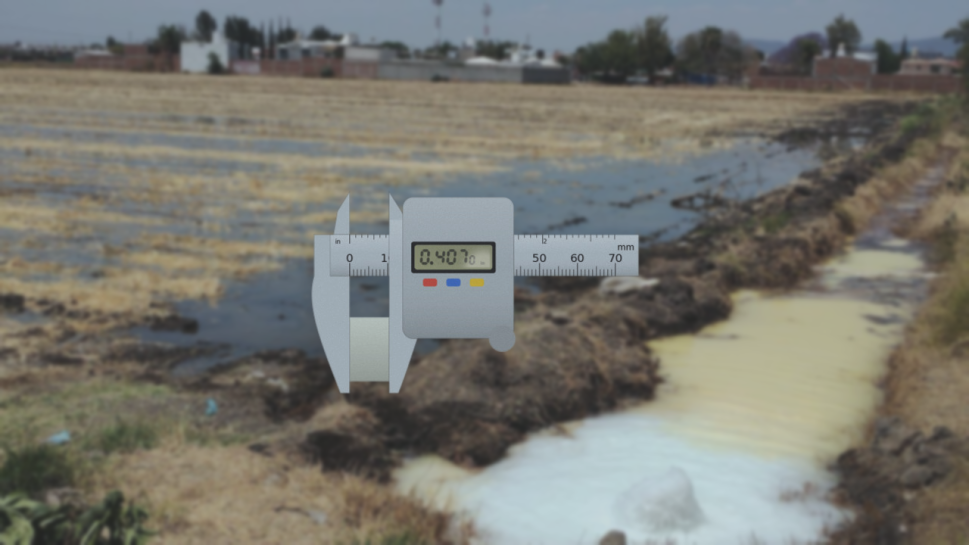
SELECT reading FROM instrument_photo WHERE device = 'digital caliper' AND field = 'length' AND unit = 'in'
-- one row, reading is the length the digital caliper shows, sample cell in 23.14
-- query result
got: in 0.4070
